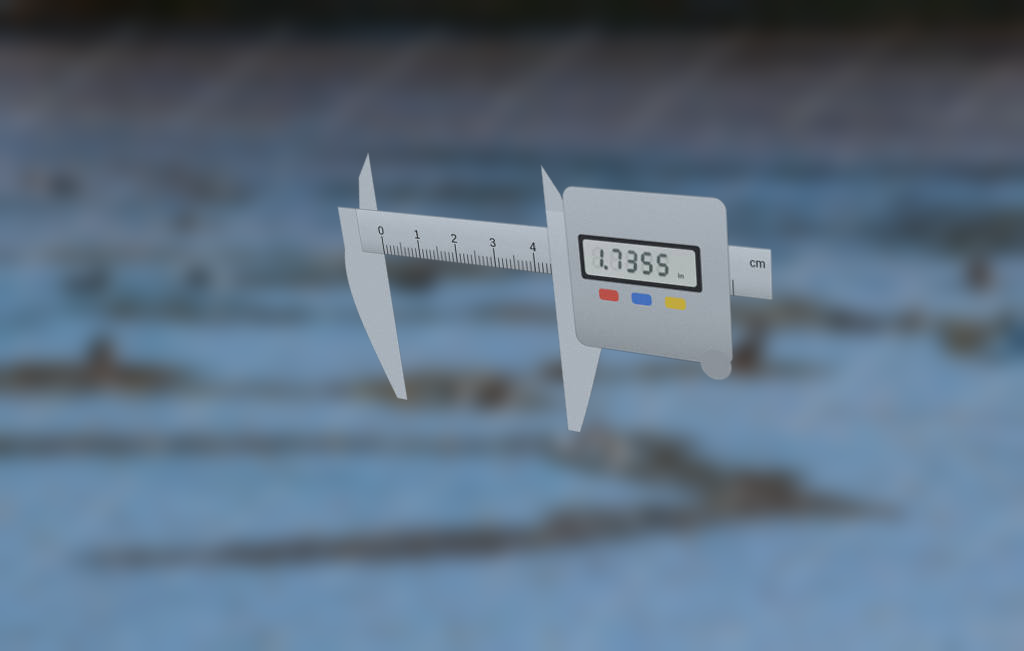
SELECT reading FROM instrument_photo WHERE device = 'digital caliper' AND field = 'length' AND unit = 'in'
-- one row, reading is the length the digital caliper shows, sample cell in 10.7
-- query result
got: in 1.7355
